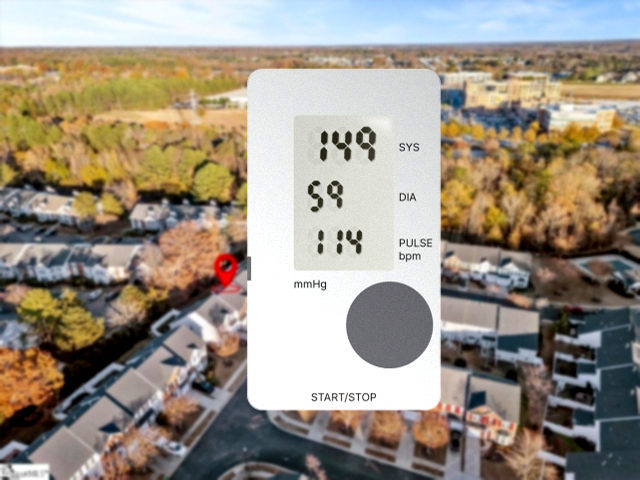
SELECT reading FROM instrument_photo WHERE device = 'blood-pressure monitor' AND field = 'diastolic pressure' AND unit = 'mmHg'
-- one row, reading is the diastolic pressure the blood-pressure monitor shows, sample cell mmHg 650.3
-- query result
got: mmHg 59
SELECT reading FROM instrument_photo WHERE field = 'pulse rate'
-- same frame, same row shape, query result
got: bpm 114
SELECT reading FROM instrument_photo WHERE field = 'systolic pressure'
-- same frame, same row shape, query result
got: mmHg 149
